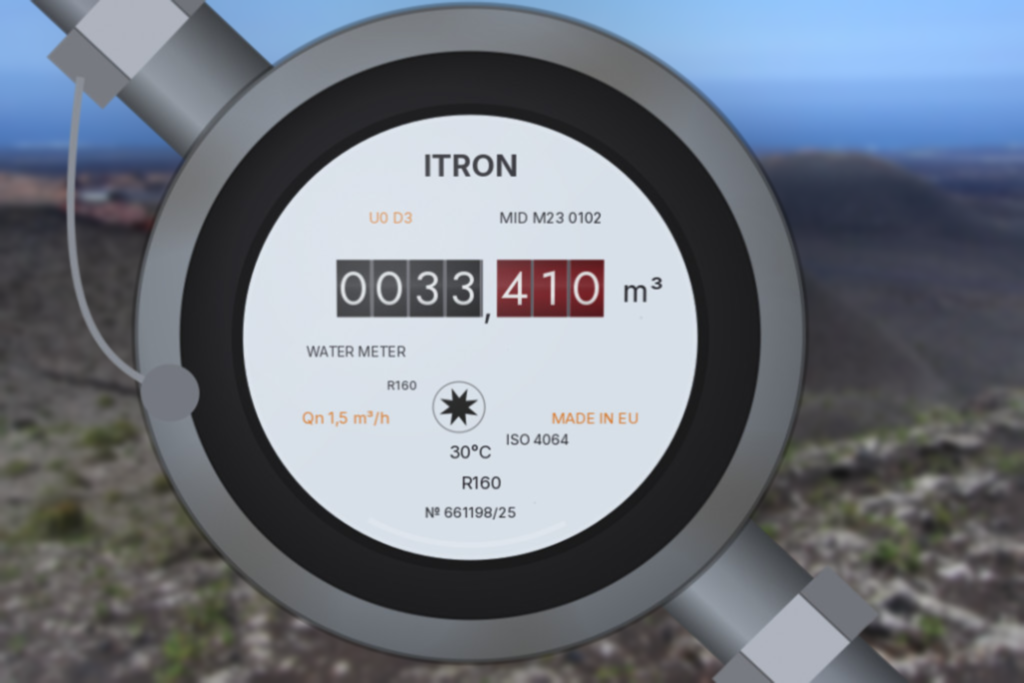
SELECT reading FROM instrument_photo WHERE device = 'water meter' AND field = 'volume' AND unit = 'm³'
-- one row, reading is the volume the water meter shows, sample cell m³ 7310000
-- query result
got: m³ 33.410
